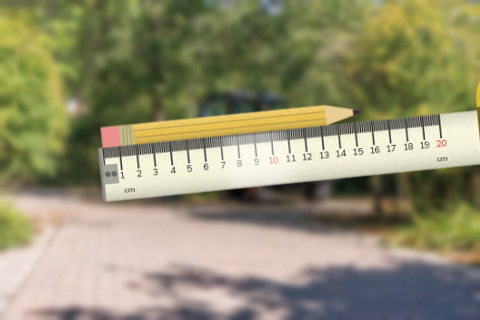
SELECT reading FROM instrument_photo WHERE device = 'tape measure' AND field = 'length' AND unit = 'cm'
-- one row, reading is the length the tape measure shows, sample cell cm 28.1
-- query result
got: cm 15.5
